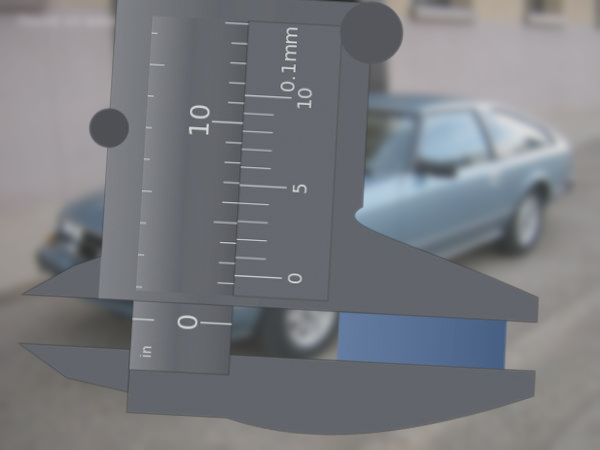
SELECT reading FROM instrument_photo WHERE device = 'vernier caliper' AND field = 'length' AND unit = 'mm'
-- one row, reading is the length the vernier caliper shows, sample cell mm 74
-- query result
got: mm 2.4
